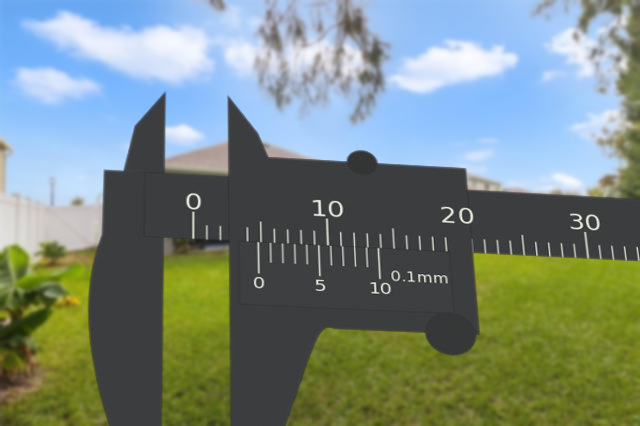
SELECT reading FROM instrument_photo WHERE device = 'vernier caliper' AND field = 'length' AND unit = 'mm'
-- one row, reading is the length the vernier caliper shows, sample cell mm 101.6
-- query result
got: mm 4.8
